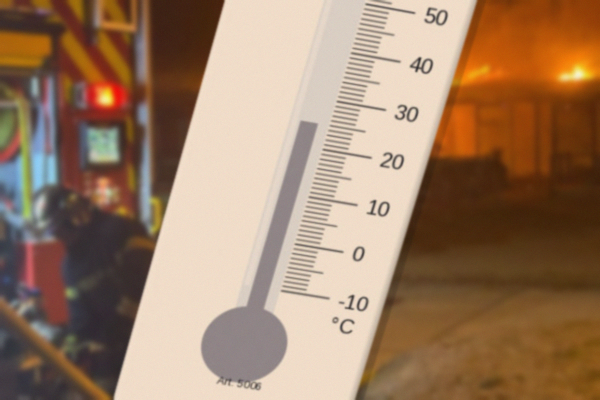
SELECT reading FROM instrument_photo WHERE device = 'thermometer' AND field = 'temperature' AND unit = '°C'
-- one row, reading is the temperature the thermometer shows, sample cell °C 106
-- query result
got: °C 25
